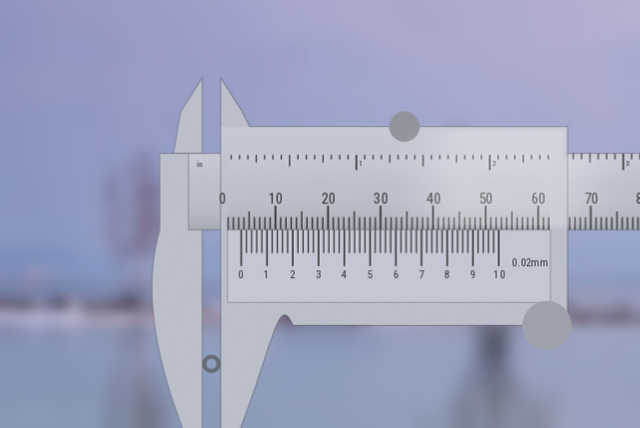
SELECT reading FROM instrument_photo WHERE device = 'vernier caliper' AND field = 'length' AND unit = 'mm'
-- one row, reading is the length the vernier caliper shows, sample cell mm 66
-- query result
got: mm 3.5
